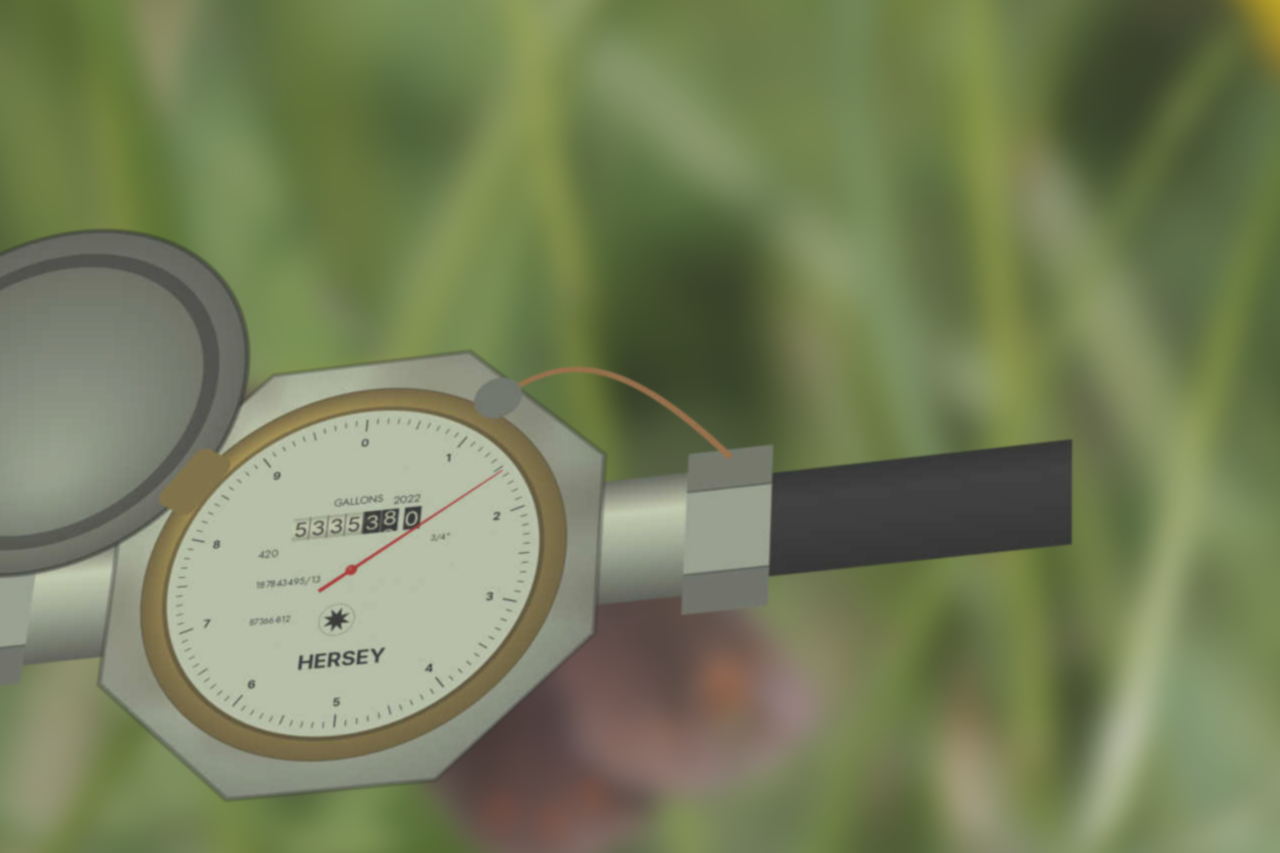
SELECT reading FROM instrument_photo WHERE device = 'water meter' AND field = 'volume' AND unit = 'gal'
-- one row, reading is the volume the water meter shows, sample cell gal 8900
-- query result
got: gal 5335381.5
